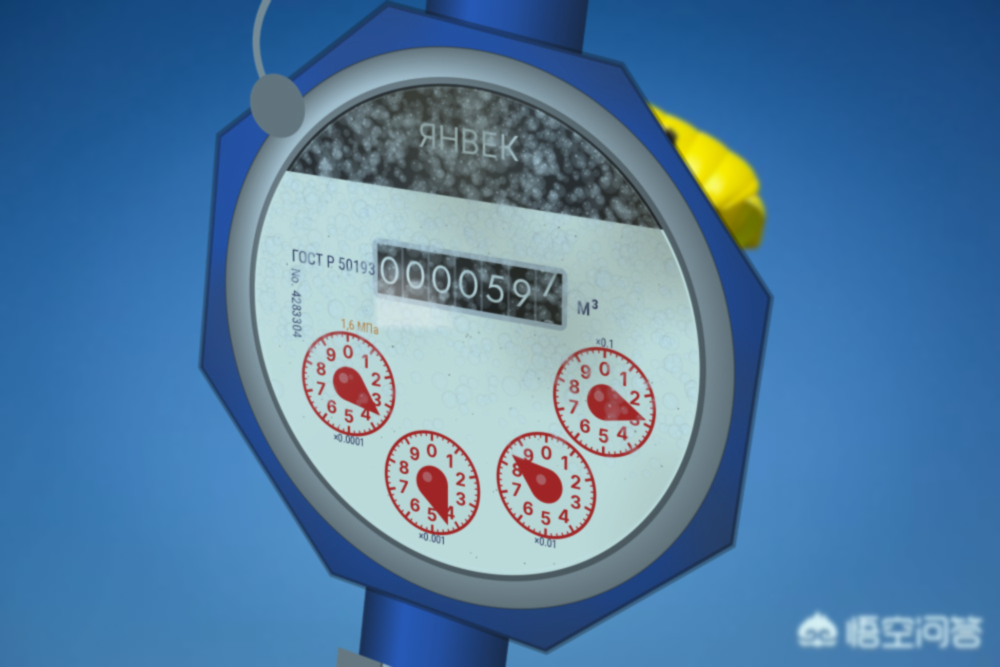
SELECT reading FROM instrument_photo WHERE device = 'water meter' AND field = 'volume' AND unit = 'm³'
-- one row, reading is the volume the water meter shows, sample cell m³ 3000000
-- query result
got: m³ 597.2843
